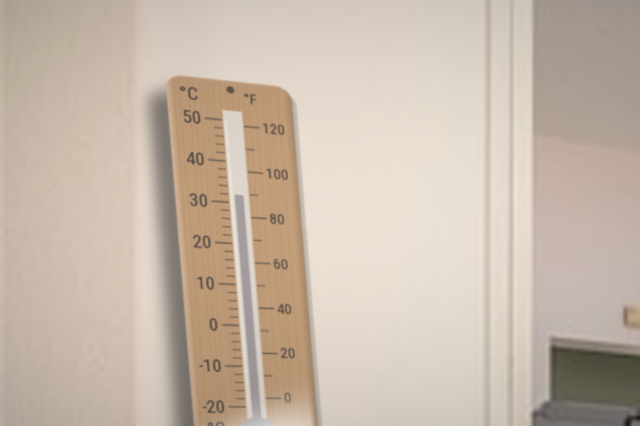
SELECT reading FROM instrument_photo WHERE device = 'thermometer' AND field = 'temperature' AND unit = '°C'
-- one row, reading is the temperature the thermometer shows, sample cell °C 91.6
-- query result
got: °C 32
